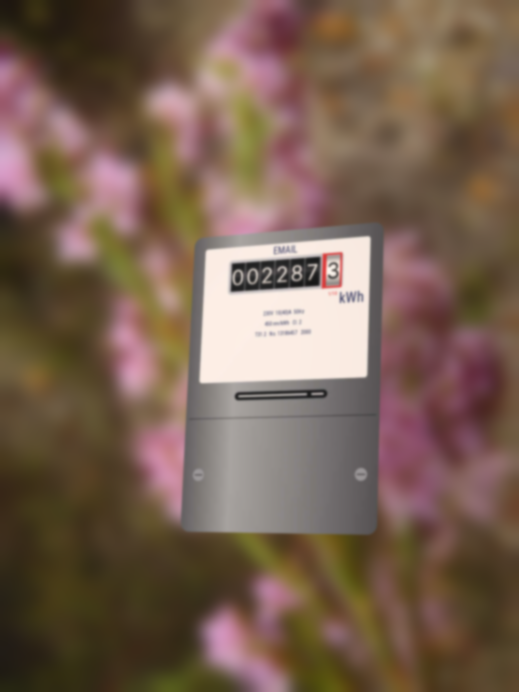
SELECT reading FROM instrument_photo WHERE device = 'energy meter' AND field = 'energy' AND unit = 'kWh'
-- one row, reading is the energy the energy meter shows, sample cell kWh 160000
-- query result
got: kWh 2287.3
